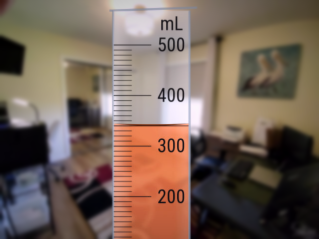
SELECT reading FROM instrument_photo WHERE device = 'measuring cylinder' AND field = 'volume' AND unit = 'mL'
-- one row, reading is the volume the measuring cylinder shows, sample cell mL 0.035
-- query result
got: mL 340
